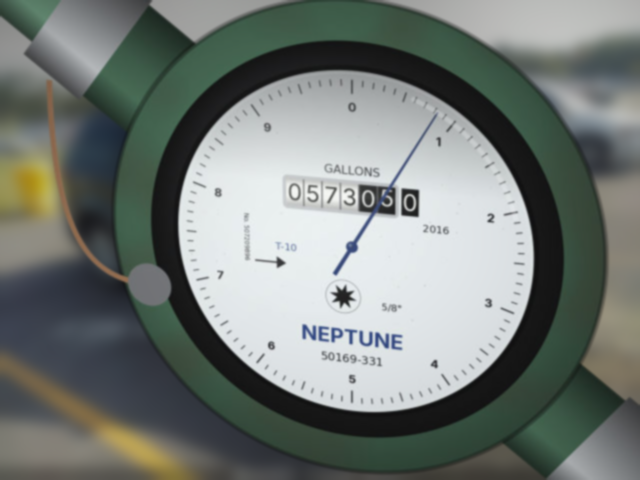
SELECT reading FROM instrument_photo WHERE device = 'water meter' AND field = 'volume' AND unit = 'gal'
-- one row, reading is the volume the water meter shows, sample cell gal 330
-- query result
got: gal 573050.8
